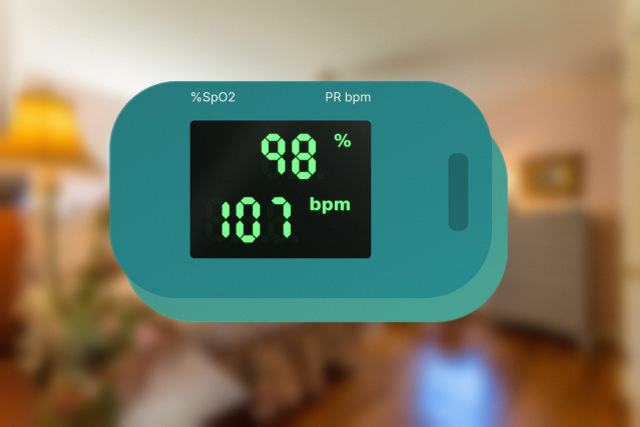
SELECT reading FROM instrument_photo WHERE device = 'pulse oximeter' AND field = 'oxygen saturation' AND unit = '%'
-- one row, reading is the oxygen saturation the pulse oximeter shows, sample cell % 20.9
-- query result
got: % 98
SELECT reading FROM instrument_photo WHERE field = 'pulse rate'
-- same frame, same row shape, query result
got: bpm 107
